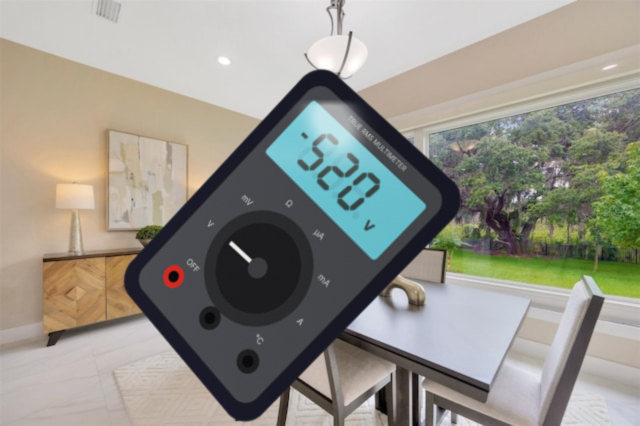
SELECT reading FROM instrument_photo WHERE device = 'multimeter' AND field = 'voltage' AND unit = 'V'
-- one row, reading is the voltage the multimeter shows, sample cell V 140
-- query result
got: V -520
